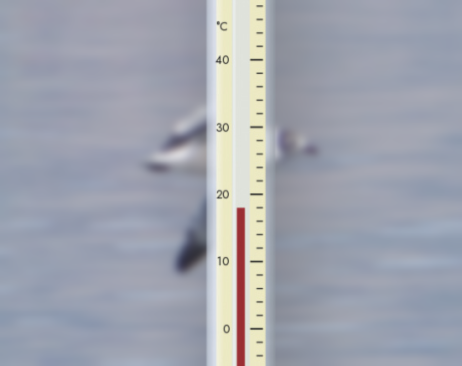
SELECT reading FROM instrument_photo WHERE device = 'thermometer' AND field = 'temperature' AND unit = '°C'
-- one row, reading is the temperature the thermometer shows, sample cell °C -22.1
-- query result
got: °C 18
